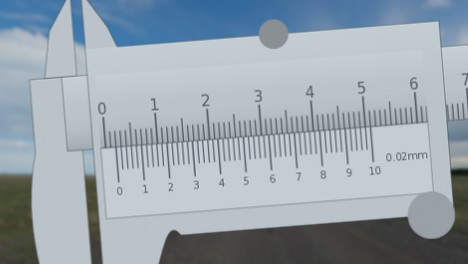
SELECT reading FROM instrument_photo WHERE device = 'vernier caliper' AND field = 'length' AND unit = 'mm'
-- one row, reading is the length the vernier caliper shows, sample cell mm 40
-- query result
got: mm 2.0
